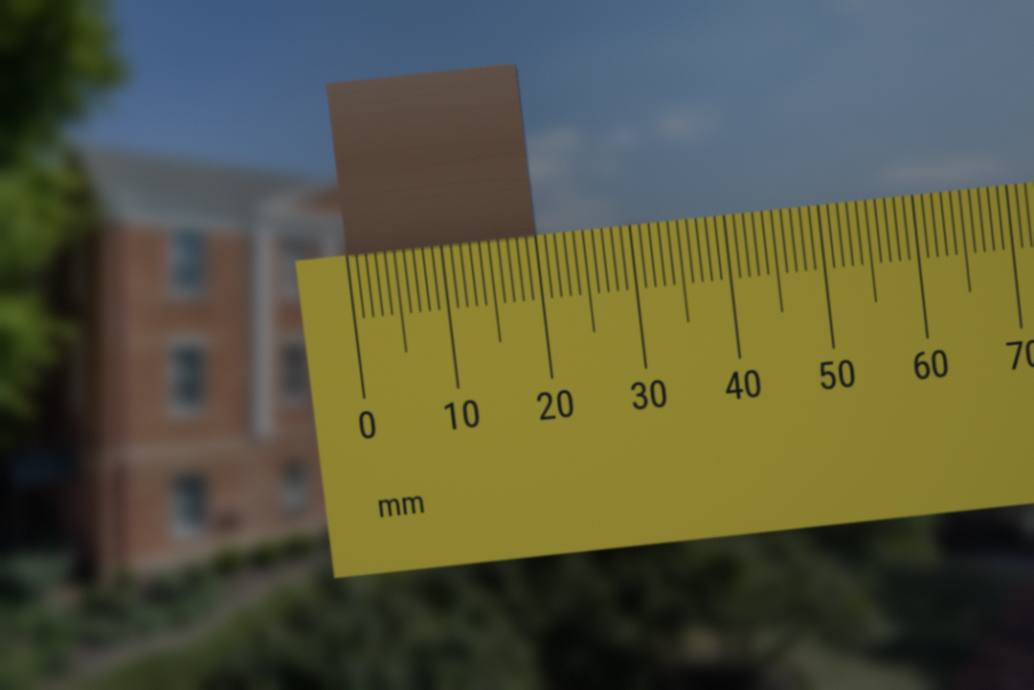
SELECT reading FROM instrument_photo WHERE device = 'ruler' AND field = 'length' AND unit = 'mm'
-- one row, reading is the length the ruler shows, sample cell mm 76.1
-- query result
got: mm 20
